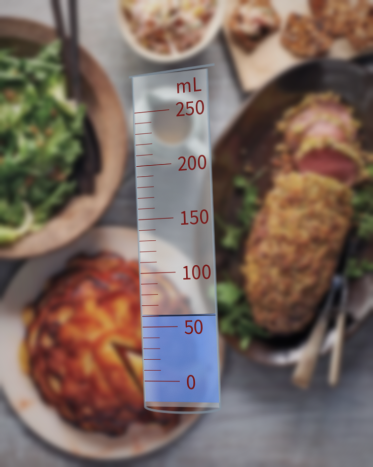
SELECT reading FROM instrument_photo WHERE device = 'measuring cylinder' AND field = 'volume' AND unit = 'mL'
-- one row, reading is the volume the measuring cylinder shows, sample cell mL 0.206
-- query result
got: mL 60
